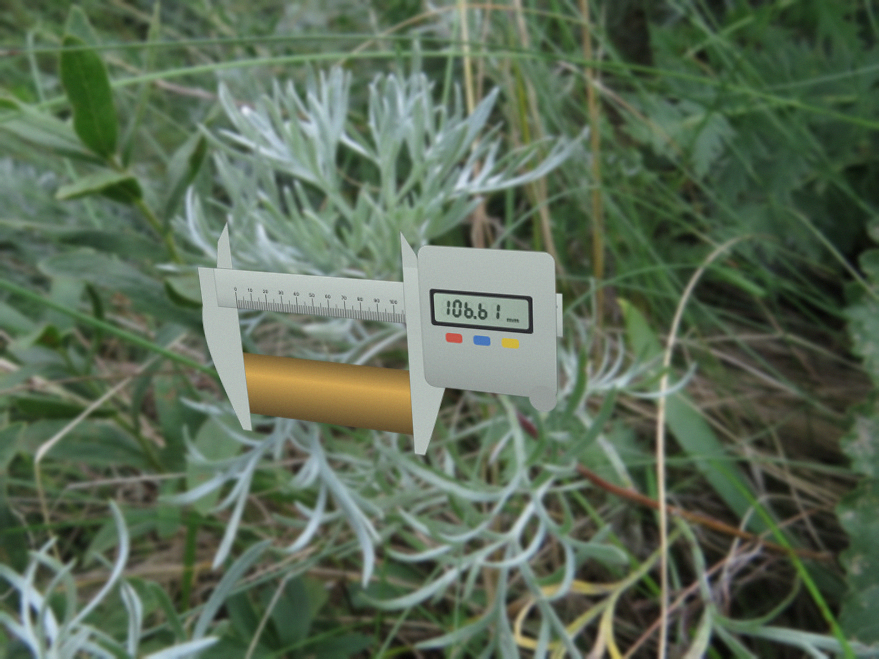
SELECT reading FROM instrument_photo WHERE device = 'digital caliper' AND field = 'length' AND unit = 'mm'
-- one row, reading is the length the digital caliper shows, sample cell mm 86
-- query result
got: mm 106.61
